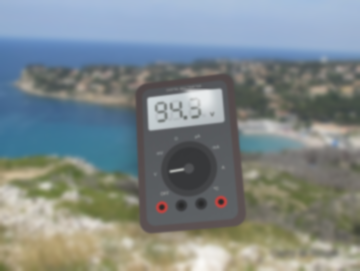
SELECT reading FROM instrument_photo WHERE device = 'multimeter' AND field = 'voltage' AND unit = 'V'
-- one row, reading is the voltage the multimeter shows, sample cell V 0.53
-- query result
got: V 94.3
